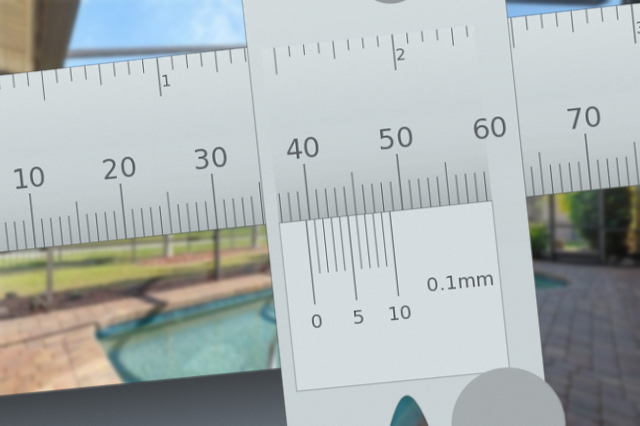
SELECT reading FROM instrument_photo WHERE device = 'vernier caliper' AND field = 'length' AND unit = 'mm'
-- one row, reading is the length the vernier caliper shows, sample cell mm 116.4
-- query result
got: mm 39.6
